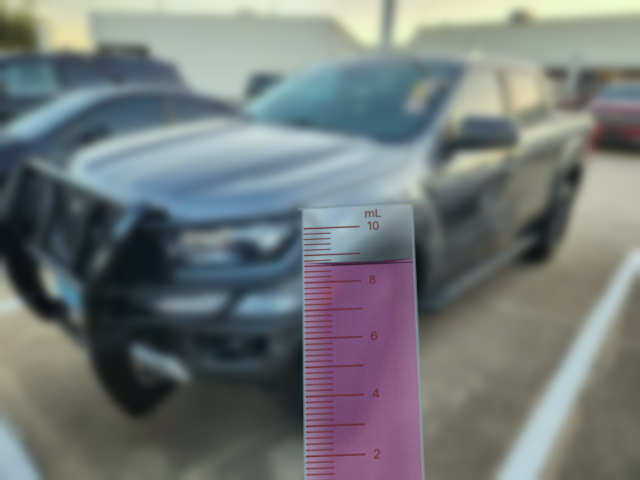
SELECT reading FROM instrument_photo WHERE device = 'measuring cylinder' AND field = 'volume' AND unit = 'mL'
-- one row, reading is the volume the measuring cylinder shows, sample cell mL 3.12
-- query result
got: mL 8.6
